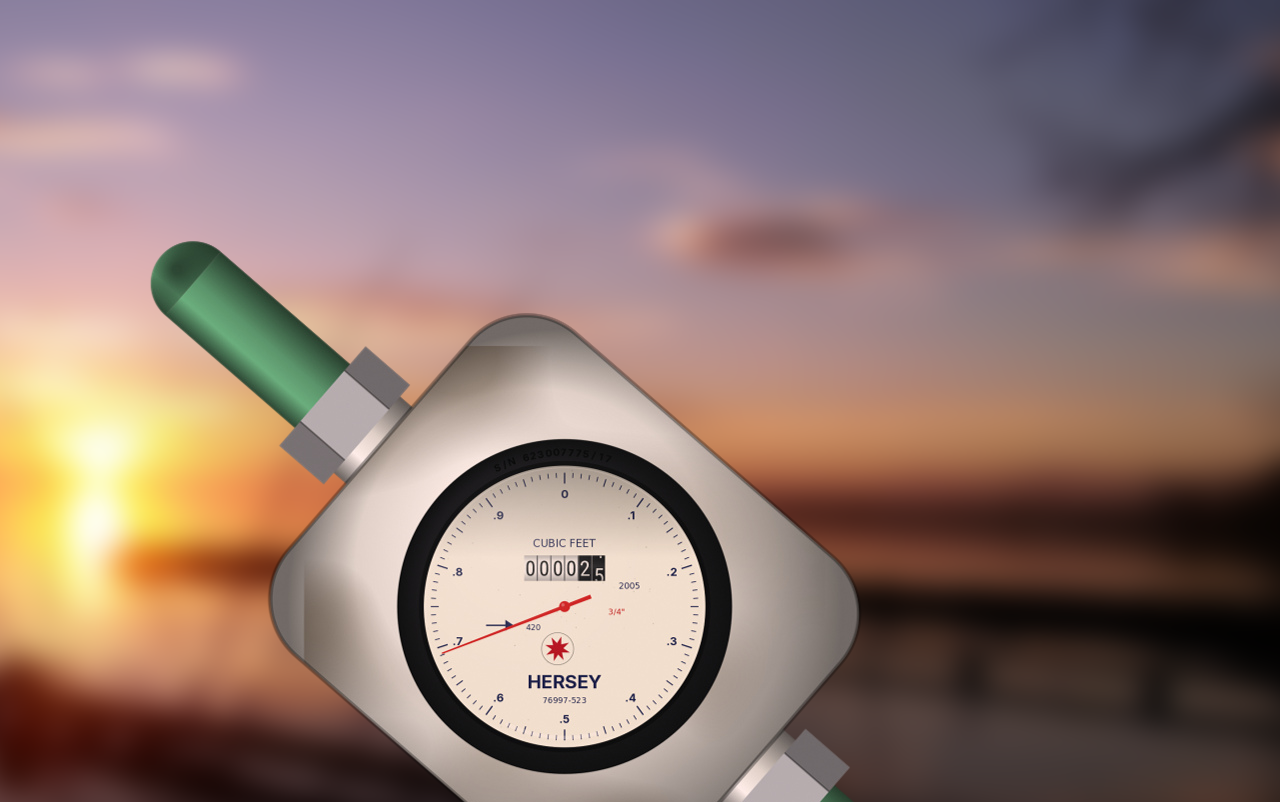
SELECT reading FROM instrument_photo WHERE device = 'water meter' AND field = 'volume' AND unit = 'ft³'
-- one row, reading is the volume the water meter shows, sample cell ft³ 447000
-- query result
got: ft³ 24.69
